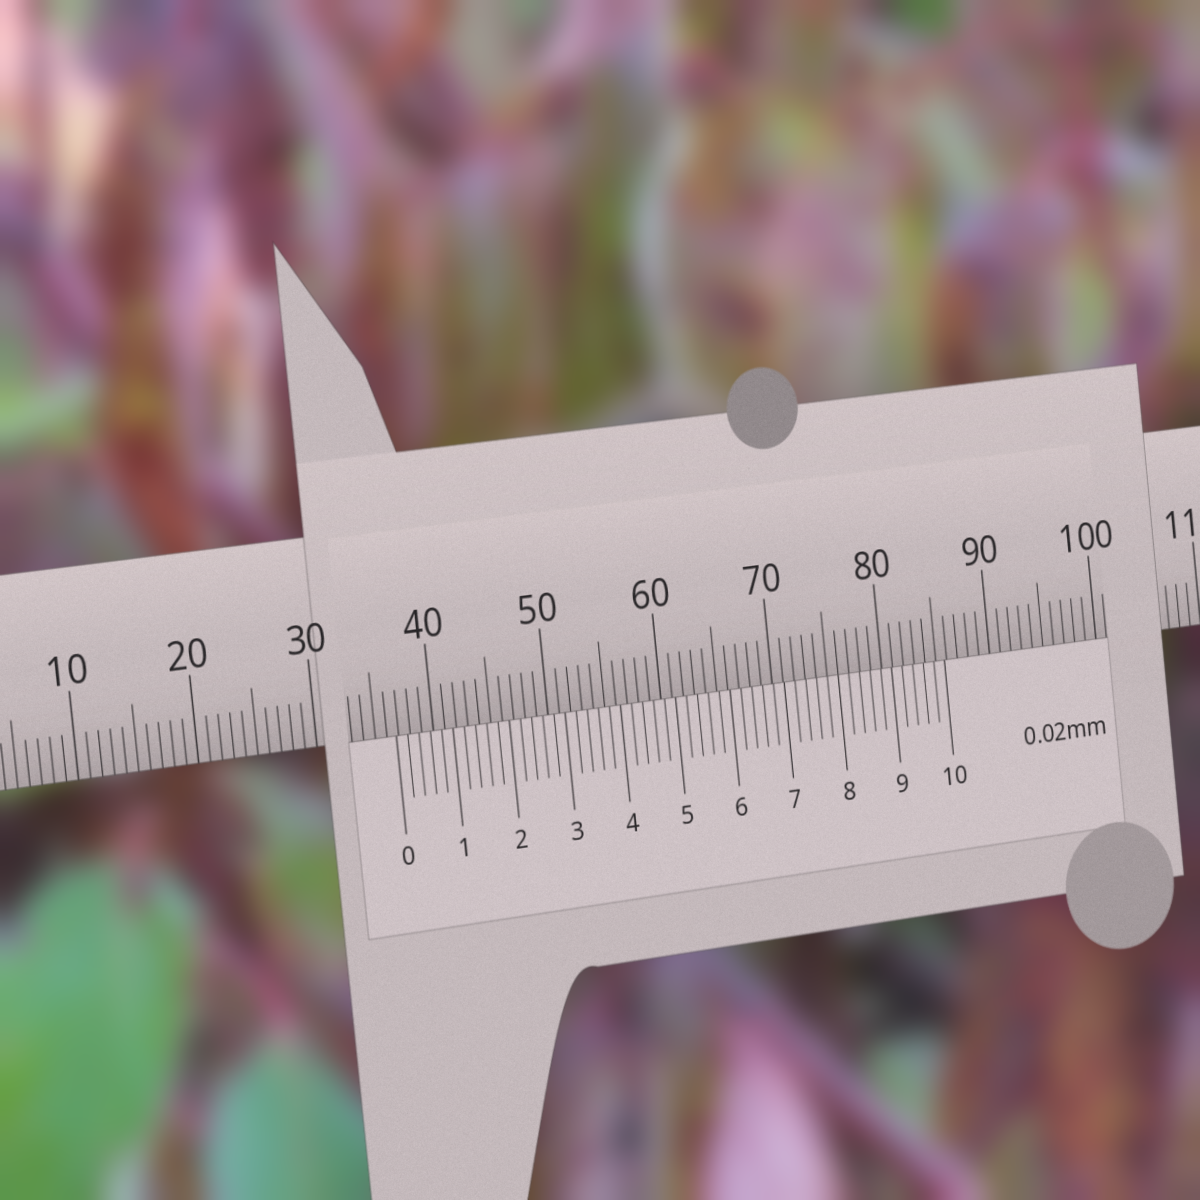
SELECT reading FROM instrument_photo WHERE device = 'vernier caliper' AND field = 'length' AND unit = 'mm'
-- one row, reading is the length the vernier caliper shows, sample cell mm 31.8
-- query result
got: mm 36.8
